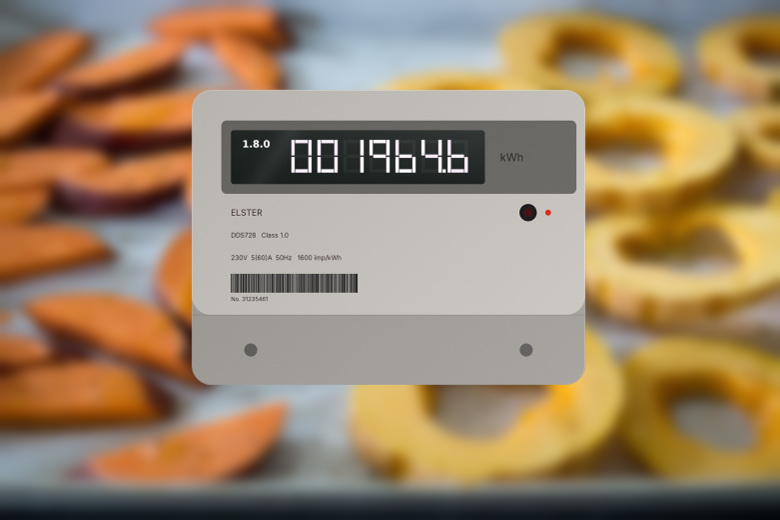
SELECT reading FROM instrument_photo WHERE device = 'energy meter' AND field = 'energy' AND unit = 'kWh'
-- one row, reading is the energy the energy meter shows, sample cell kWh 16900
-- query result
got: kWh 1964.6
